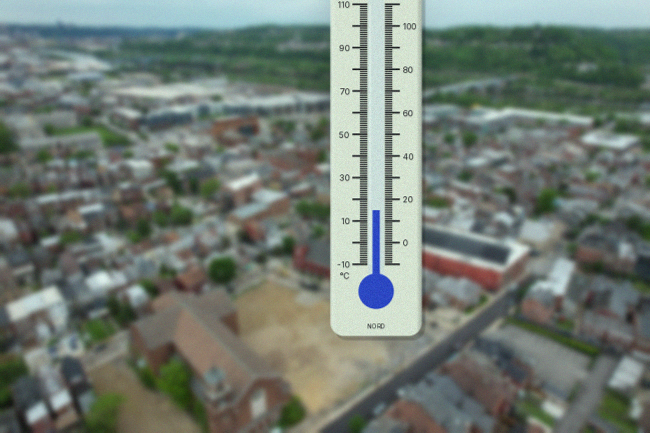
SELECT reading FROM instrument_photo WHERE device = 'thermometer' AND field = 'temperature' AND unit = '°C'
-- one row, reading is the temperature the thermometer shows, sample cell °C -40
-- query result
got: °C 15
